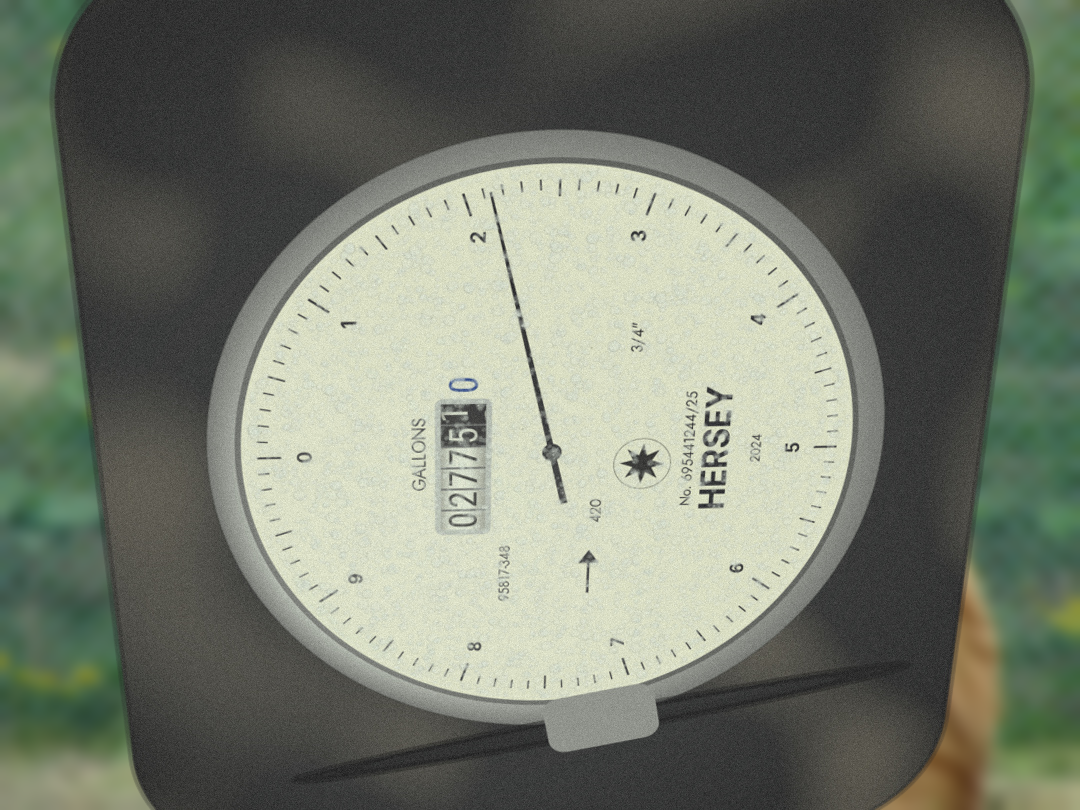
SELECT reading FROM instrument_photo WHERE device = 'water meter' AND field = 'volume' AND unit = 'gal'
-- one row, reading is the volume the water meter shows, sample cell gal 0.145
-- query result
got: gal 277512.1
